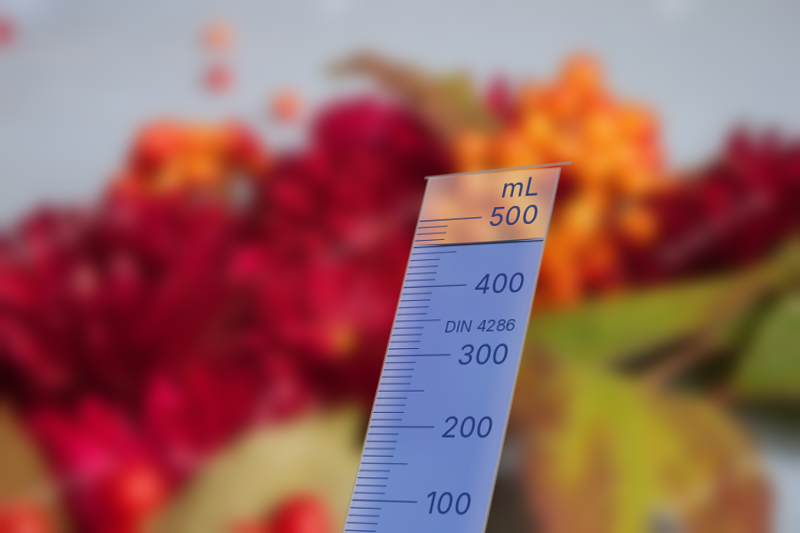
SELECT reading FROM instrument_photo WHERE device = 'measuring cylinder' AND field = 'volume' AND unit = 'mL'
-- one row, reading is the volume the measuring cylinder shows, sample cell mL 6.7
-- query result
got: mL 460
